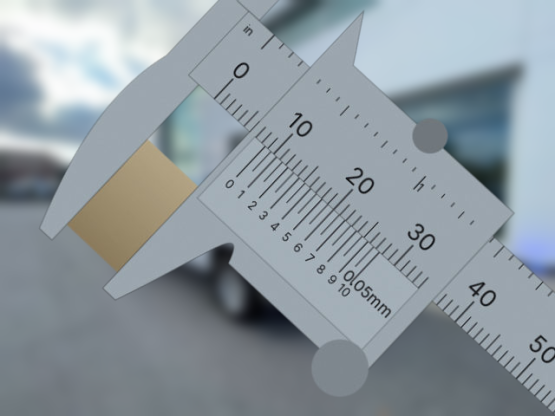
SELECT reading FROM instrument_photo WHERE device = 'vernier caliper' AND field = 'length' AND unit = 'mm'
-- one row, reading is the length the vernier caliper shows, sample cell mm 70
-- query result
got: mm 8.6
